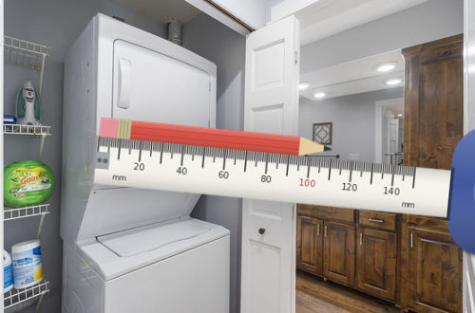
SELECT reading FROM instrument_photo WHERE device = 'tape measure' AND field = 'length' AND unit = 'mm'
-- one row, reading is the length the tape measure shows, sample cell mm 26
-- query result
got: mm 110
